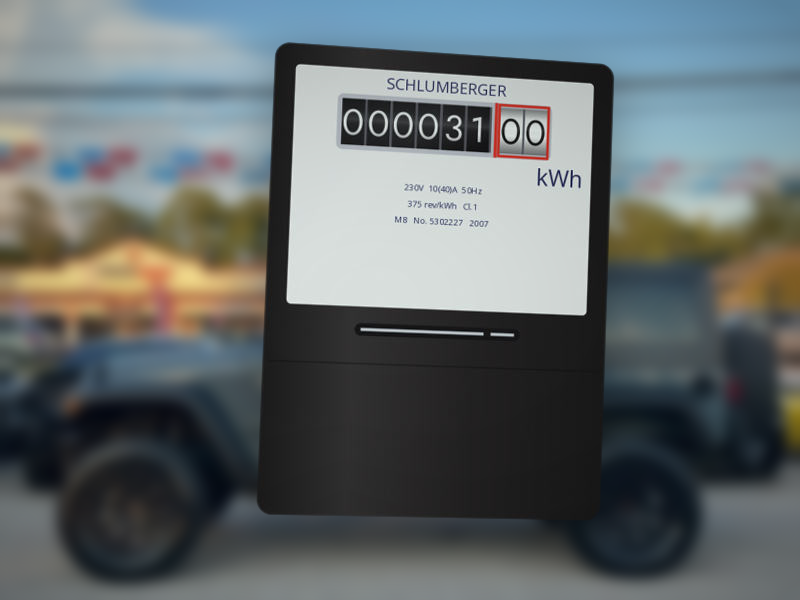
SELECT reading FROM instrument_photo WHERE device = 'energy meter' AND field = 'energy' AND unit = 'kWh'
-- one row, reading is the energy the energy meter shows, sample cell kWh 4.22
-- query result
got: kWh 31.00
